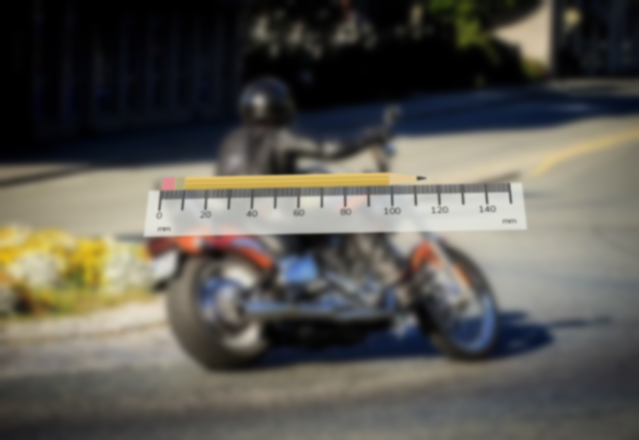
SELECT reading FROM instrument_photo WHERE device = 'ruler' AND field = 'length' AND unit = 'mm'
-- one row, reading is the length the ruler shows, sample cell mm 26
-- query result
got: mm 115
